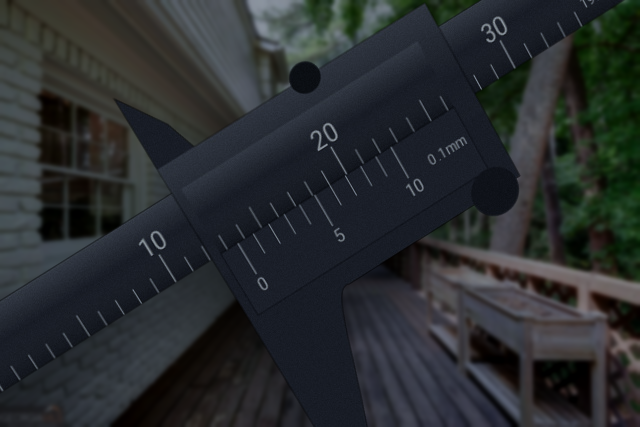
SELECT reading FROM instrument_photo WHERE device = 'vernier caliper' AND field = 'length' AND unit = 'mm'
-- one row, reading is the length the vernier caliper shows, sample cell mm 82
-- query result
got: mm 13.6
